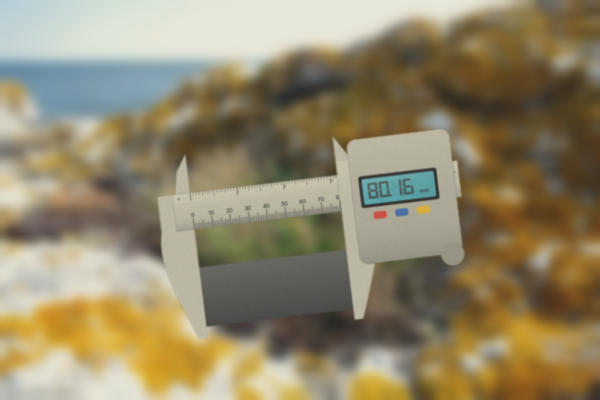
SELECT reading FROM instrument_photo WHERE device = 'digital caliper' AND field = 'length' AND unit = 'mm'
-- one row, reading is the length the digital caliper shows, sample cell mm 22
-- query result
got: mm 80.16
